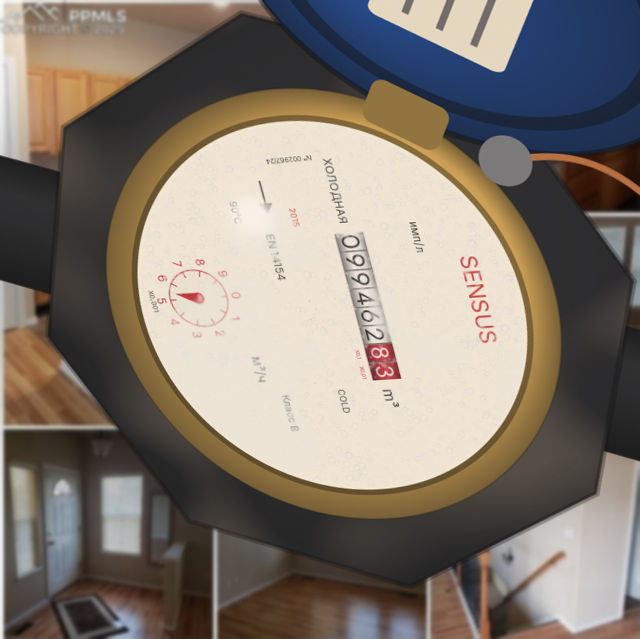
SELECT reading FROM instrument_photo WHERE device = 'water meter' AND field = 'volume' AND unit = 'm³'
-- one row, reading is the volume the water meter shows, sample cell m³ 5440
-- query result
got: m³ 99462.835
